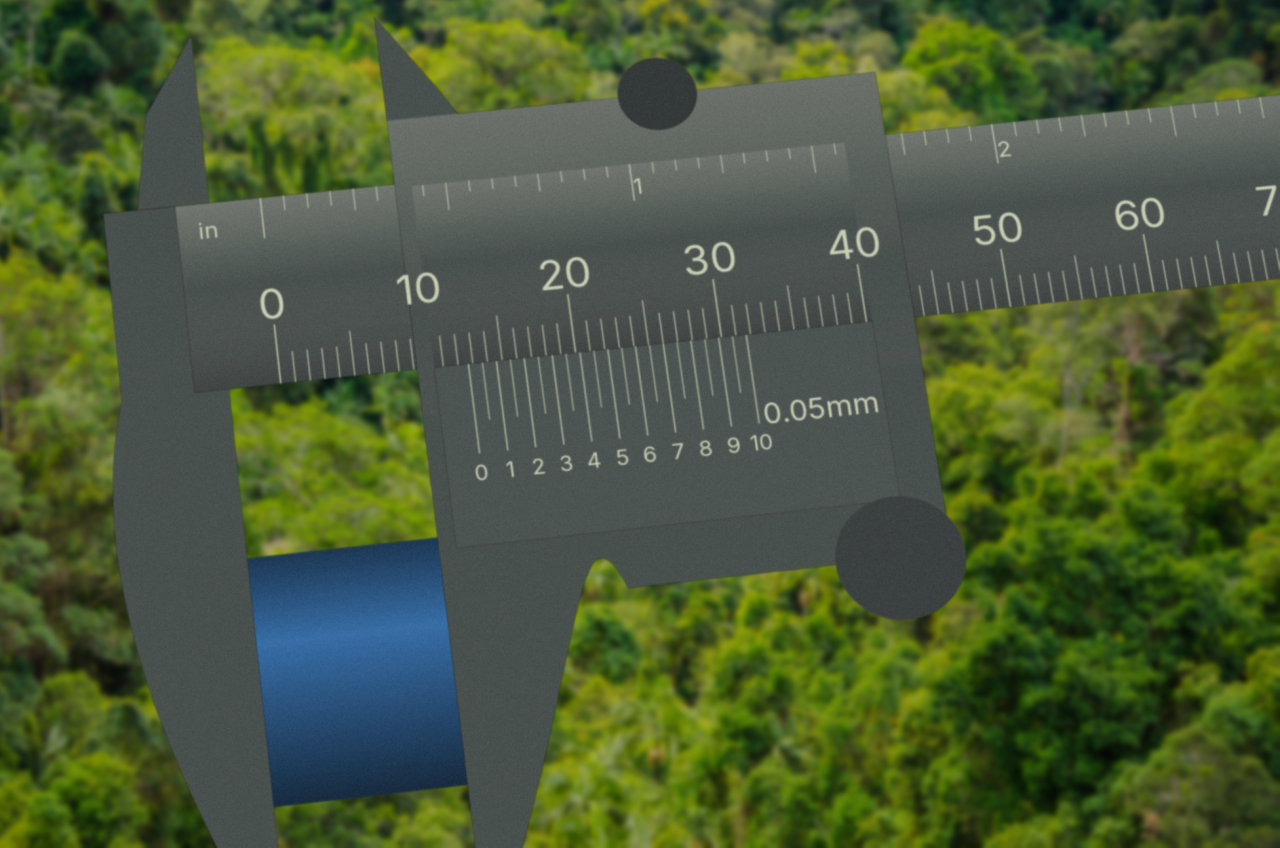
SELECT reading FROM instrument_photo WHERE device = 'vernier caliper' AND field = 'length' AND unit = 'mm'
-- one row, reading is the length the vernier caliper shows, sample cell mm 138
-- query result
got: mm 12.7
